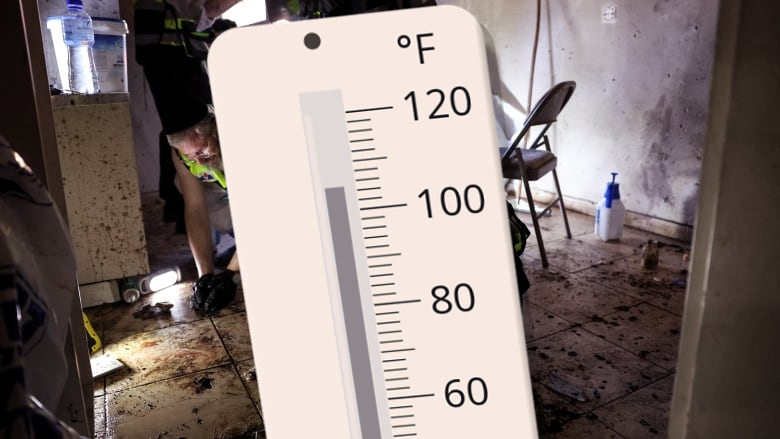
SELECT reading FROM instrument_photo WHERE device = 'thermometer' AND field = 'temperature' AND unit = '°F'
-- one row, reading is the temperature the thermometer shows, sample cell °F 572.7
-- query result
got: °F 105
